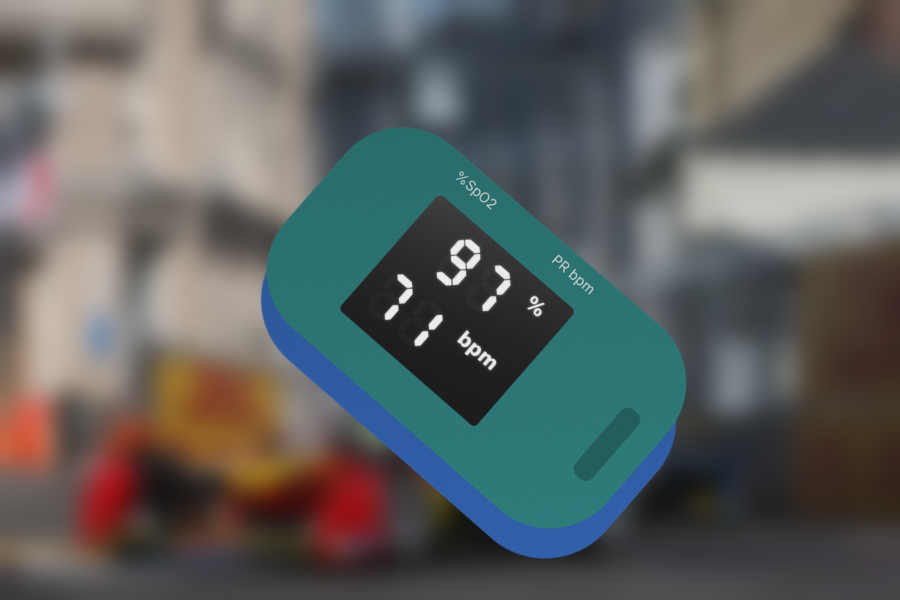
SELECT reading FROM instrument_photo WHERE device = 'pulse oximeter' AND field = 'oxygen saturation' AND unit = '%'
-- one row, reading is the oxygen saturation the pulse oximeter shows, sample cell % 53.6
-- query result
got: % 97
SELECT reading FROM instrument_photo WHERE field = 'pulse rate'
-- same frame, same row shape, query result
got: bpm 71
